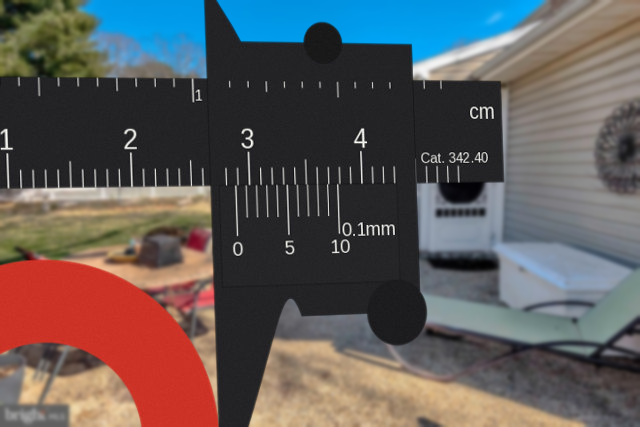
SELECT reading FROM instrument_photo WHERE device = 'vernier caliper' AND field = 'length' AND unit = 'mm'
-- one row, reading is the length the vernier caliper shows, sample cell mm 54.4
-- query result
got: mm 28.8
